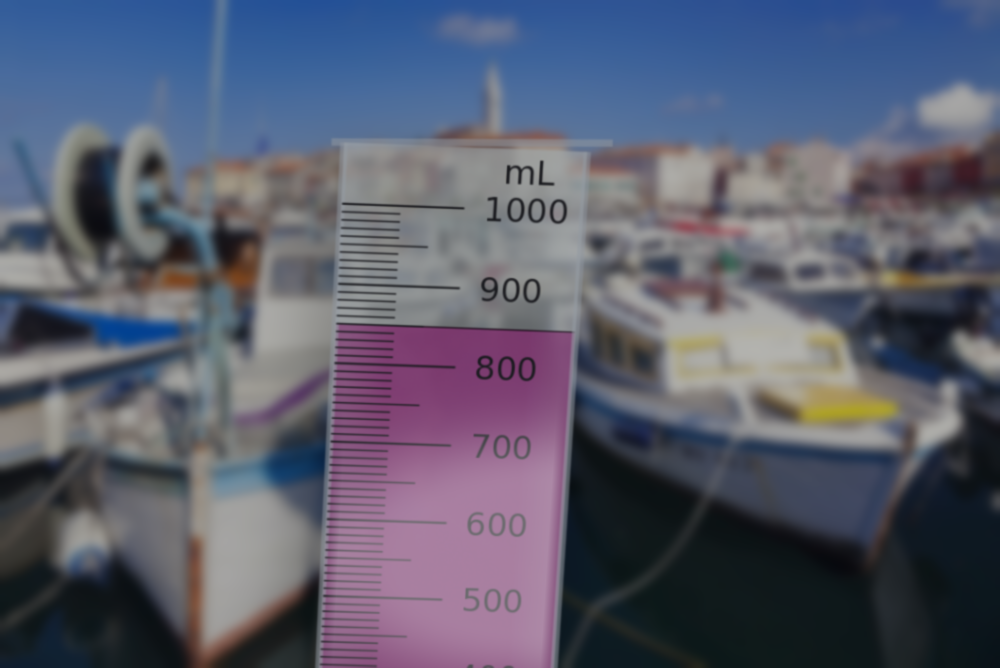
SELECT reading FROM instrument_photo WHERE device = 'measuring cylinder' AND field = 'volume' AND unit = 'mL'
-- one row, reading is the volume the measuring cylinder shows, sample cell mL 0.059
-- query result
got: mL 850
